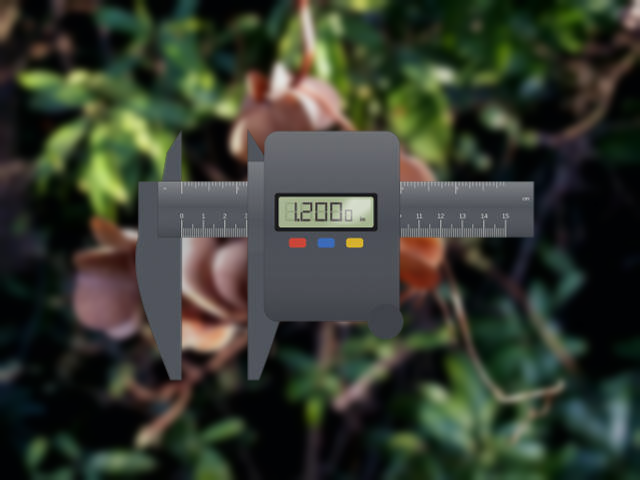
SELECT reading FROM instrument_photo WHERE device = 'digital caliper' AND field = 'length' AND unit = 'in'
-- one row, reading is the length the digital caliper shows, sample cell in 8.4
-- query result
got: in 1.2000
